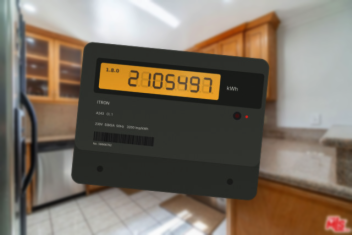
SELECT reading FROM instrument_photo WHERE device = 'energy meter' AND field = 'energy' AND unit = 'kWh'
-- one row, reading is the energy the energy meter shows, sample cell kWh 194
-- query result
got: kWh 2105497
